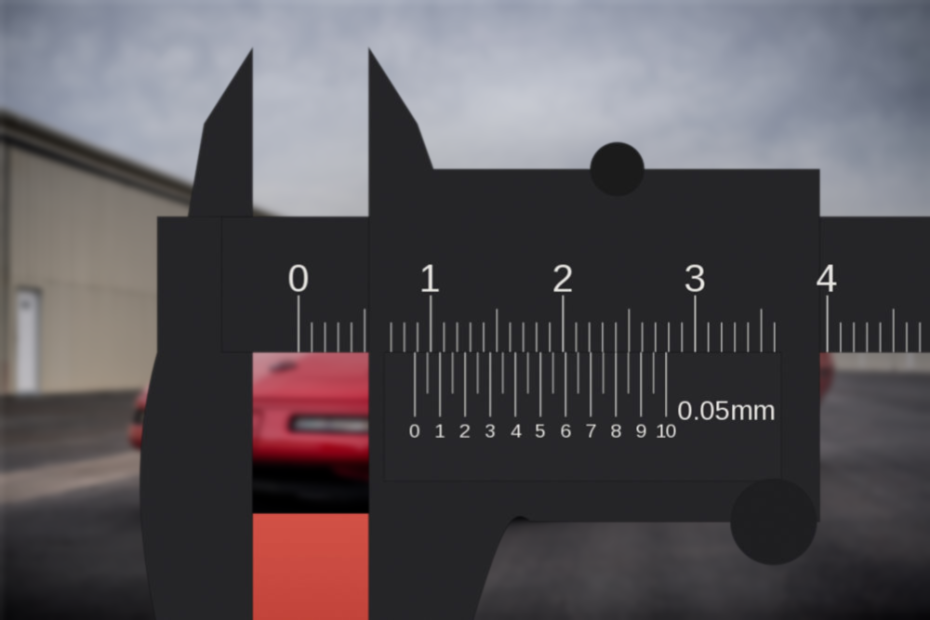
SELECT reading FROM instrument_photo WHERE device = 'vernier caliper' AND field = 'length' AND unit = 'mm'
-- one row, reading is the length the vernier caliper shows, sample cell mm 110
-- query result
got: mm 8.8
